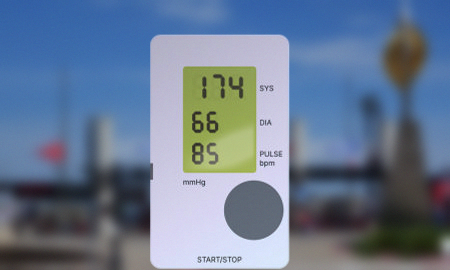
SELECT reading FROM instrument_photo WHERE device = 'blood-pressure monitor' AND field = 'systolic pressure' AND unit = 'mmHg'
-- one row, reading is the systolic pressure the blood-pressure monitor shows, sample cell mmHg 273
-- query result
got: mmHg 174
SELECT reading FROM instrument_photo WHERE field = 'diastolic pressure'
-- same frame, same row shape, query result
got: mmHg 66
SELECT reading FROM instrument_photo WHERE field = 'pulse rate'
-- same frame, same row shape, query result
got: bpm 85
